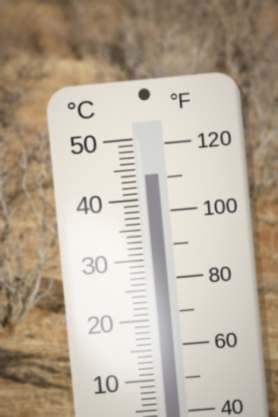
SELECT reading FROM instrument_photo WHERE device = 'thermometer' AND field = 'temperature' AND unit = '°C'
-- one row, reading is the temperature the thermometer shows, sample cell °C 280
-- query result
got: °C 44
